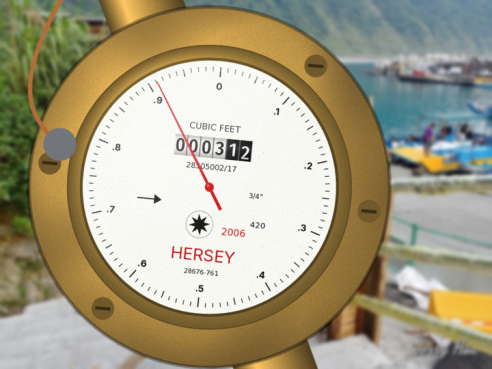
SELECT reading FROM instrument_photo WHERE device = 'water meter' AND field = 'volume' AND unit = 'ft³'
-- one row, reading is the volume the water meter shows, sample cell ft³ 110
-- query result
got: ft³ 311.91
